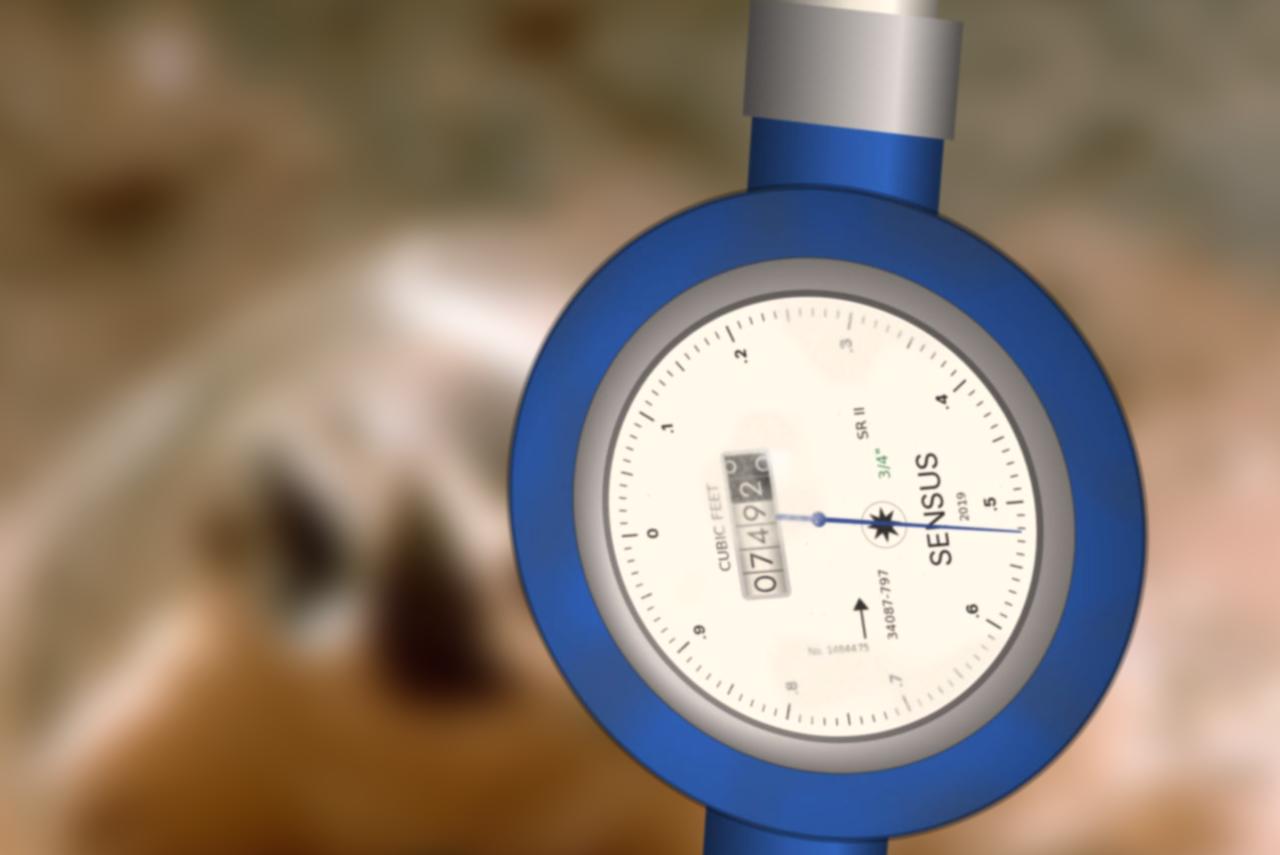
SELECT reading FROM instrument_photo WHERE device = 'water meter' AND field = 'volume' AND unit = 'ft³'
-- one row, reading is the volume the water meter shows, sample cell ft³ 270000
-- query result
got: ft³ 74928.52
